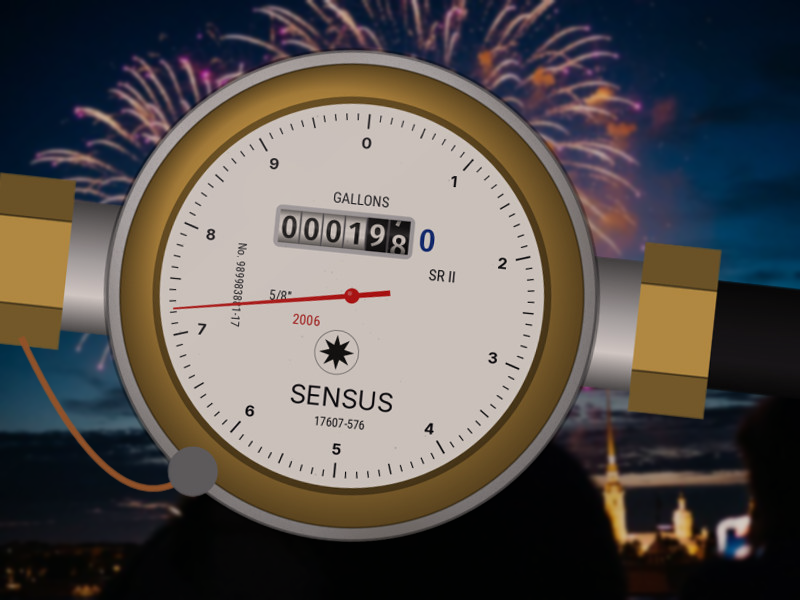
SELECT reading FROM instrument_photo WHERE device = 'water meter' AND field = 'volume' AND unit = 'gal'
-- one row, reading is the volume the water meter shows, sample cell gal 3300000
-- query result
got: gal 1977.2
